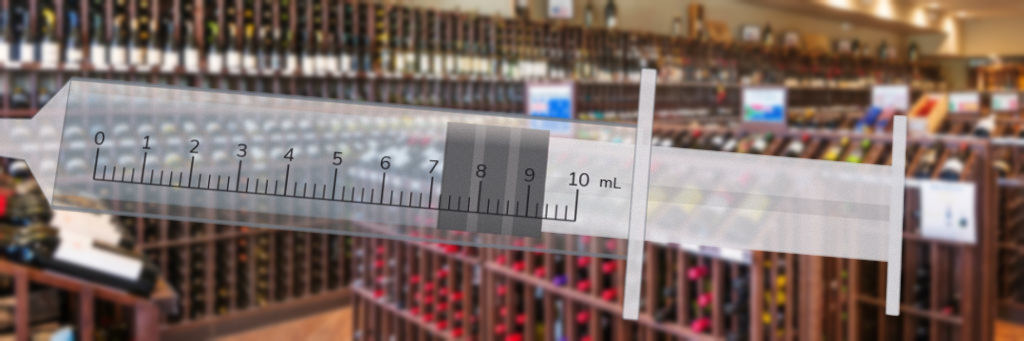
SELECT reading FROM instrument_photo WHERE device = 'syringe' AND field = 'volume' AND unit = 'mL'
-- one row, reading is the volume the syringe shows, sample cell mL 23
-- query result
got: mL 7.2
